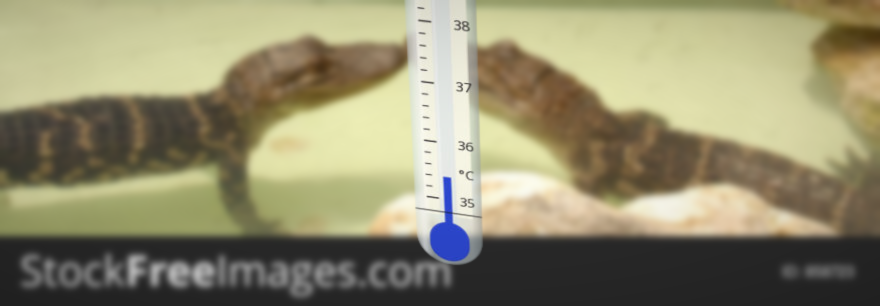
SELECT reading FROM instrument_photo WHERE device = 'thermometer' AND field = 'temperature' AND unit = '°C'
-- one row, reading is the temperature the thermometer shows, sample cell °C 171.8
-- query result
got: °C 35.4
